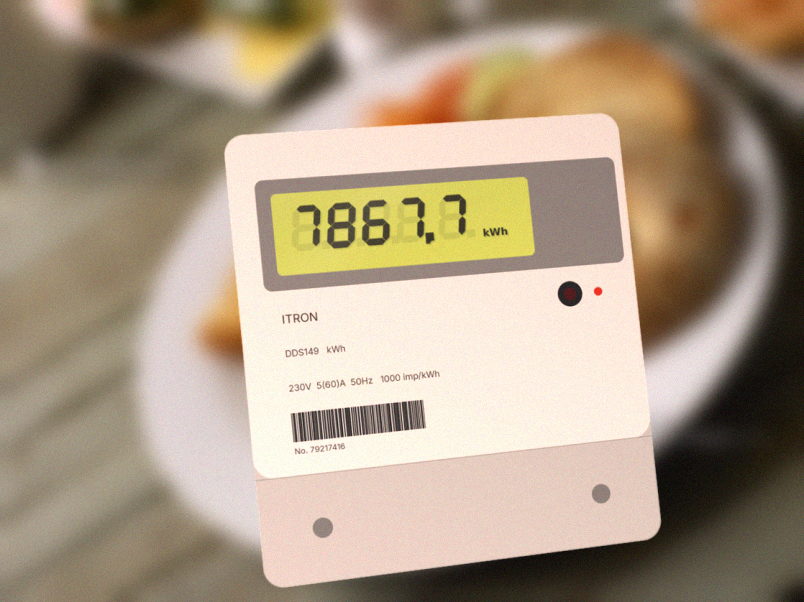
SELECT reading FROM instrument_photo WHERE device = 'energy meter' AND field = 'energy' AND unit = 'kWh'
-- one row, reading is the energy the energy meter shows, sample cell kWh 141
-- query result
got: kWh 7867.7
